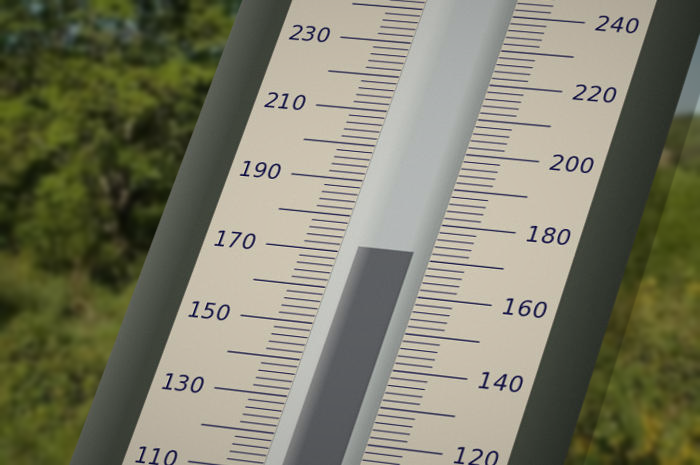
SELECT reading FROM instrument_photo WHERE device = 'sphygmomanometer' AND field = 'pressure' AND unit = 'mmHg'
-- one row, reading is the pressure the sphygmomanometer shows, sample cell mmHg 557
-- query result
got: mmHg 172
